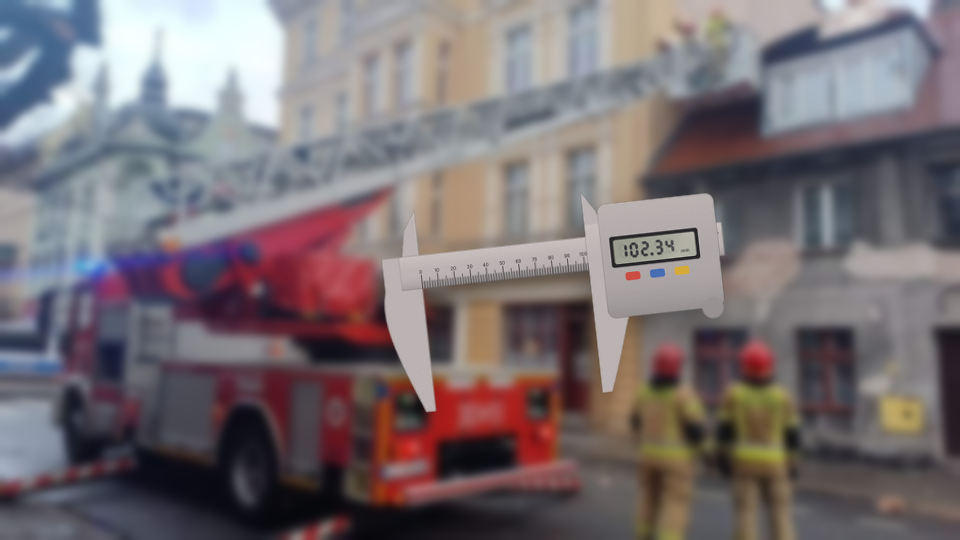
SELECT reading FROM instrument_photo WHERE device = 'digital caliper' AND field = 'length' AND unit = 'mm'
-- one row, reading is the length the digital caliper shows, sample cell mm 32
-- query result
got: mm 102.34
